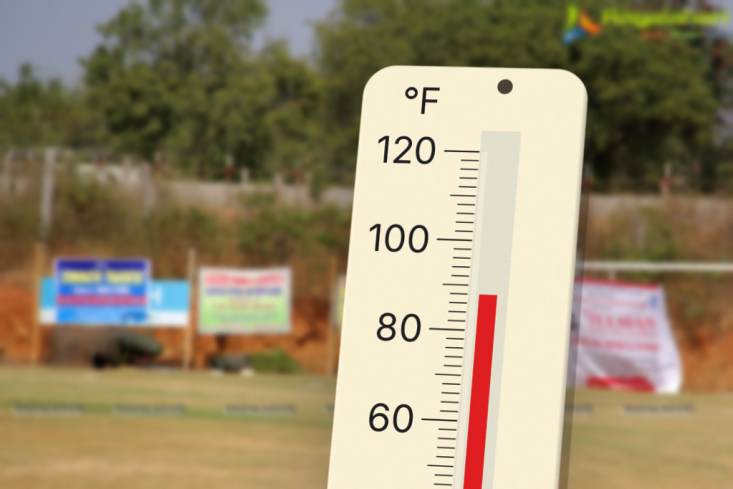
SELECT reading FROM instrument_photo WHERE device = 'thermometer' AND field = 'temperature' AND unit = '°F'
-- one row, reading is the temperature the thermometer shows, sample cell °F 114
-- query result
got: °F 88
